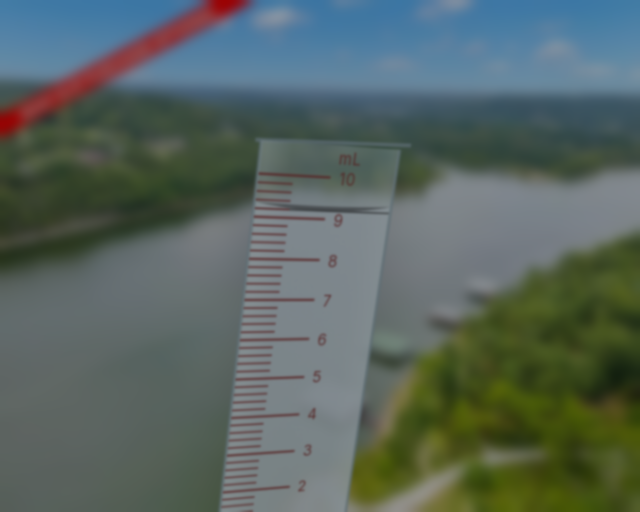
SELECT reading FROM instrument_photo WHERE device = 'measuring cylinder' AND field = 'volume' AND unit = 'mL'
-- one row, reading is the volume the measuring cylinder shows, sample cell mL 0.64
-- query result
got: mL 9.2
